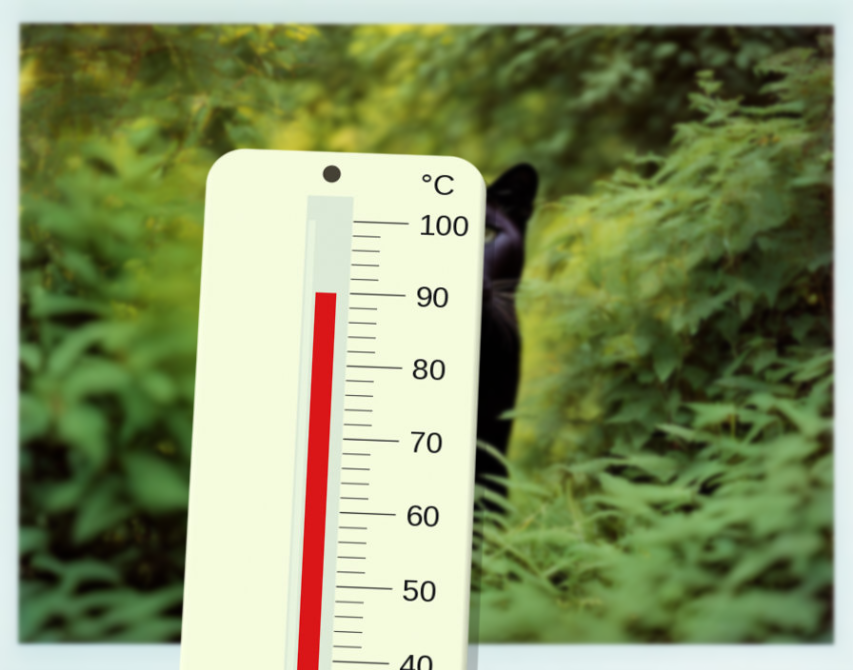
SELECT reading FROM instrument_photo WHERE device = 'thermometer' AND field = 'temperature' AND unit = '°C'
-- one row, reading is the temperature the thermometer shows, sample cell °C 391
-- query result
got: °C 90
